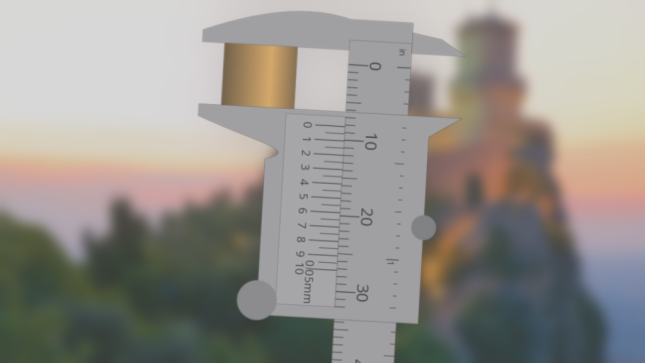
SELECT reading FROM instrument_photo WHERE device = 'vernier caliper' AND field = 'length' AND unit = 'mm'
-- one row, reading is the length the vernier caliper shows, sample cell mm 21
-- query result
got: mm 8.2
